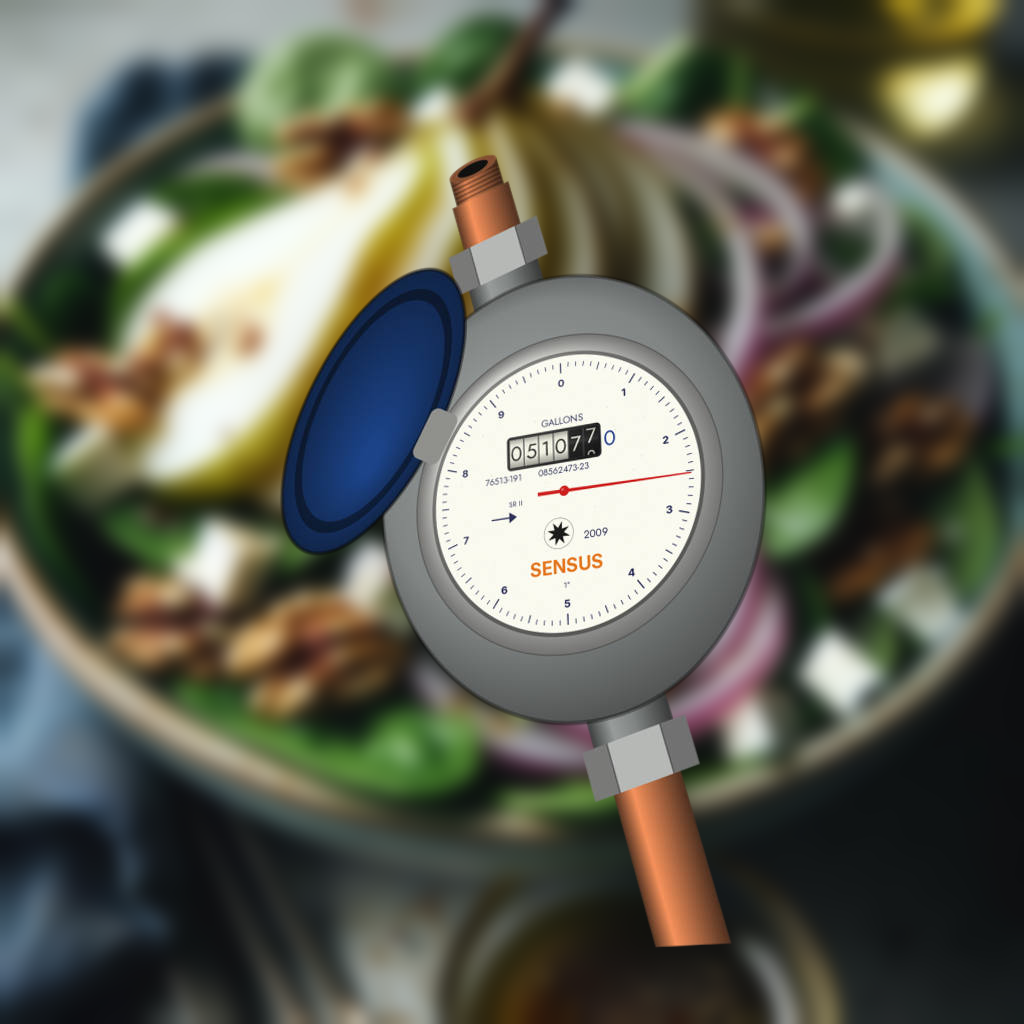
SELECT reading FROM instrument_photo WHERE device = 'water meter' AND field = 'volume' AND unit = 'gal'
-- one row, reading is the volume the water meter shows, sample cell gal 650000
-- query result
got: gal 510772.5
